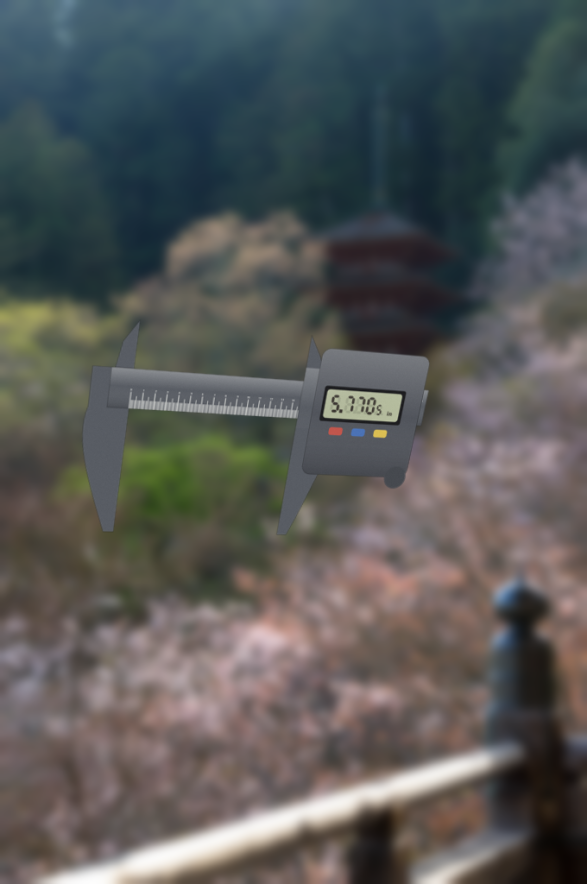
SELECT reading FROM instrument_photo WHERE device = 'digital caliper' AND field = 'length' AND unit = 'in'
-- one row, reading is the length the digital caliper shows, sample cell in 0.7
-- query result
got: in 5.7705
